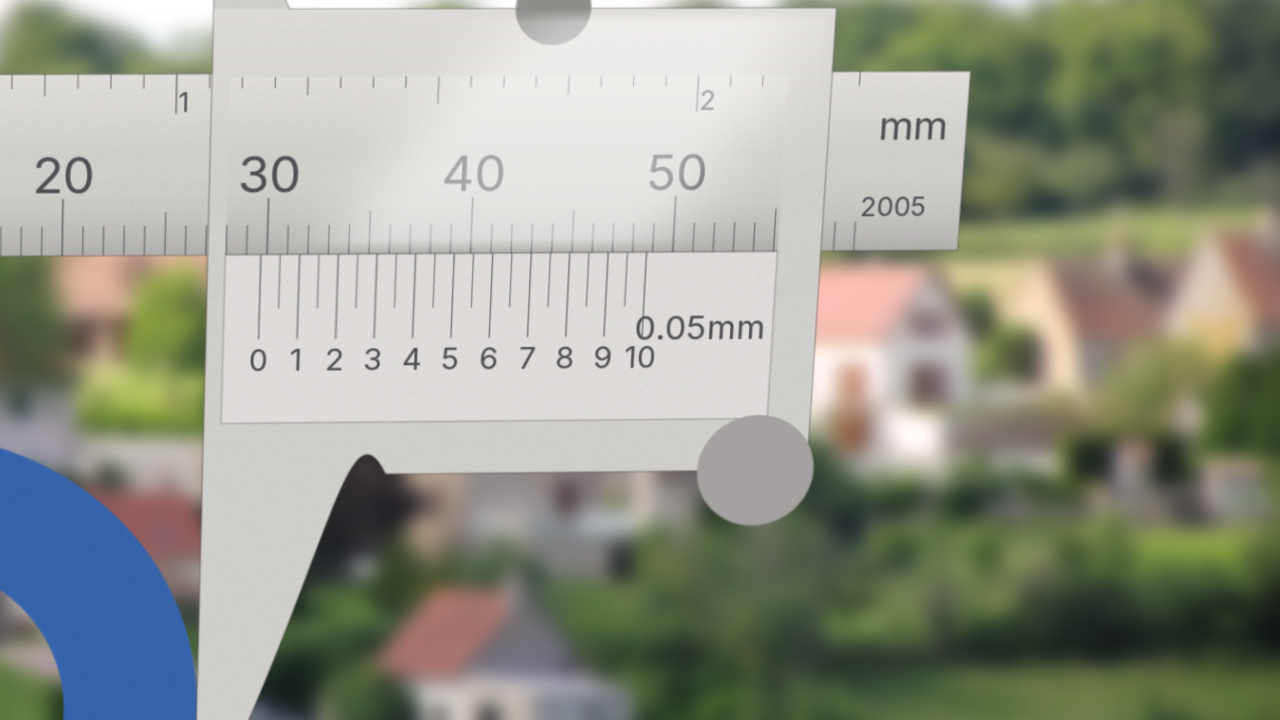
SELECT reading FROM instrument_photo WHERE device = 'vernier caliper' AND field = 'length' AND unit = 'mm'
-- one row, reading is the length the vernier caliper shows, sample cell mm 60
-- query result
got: mm 29.7
